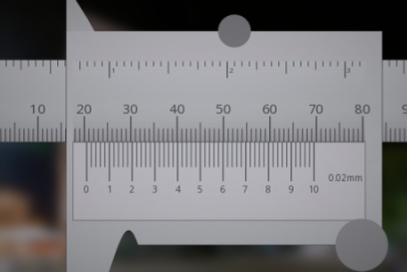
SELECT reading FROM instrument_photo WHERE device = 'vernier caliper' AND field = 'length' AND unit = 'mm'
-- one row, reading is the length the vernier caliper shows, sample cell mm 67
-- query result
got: mm 20.5
